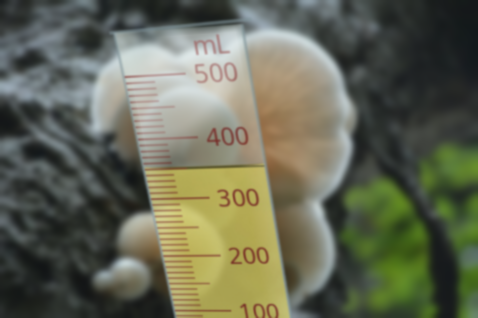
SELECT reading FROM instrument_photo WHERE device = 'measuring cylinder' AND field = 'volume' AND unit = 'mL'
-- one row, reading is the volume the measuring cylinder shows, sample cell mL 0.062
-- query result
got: mL 350
